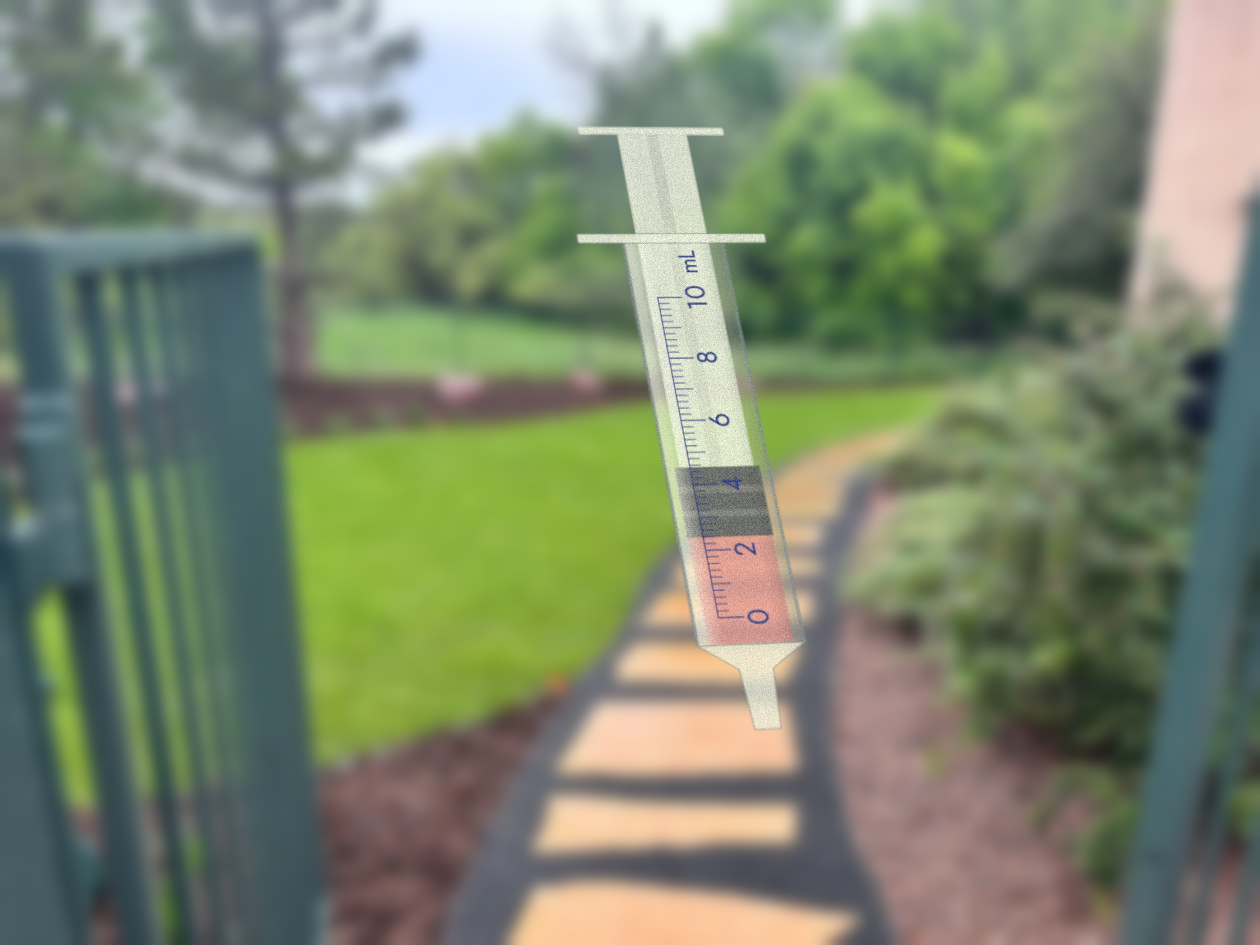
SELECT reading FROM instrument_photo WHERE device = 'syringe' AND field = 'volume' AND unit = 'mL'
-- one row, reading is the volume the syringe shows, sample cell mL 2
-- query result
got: mL 2.4
